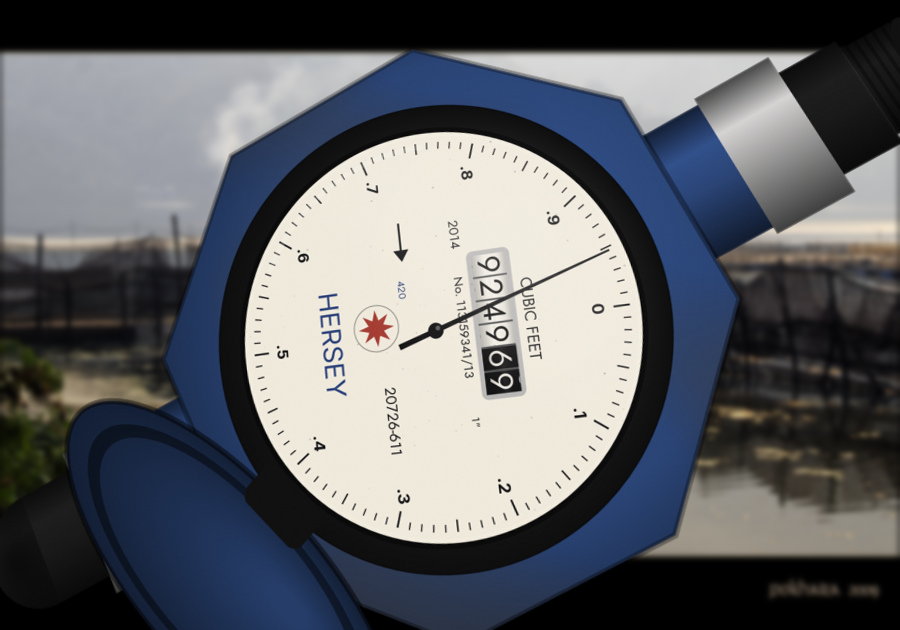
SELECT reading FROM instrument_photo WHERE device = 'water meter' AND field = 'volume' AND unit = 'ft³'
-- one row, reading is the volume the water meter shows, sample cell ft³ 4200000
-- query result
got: ft³ 924968.95
